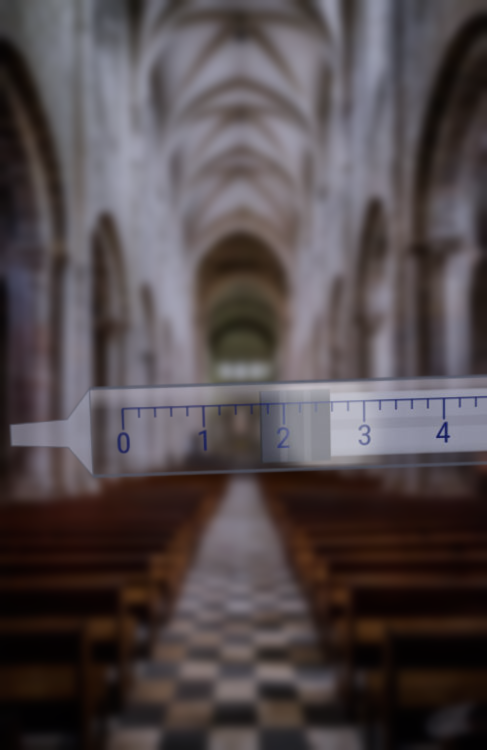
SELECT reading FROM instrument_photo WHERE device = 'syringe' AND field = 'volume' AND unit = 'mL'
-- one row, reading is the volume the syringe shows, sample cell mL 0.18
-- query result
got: mL 1.7
